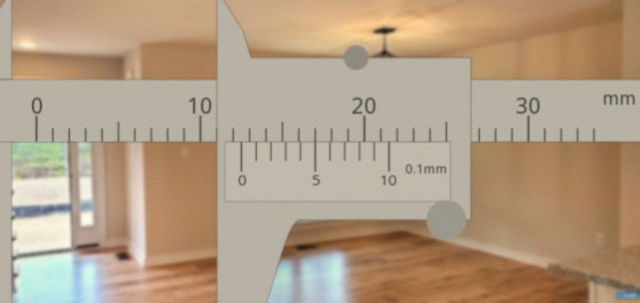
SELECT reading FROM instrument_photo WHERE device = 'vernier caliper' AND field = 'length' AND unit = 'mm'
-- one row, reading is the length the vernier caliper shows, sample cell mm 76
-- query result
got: mm 12.5
